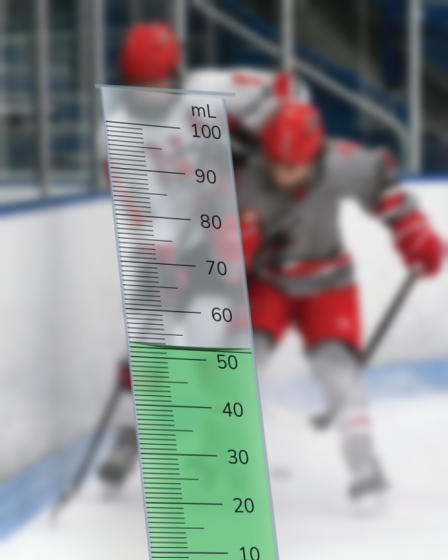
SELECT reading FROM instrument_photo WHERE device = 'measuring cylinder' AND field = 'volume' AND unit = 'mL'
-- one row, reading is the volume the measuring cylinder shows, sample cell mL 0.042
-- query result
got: mL 52
